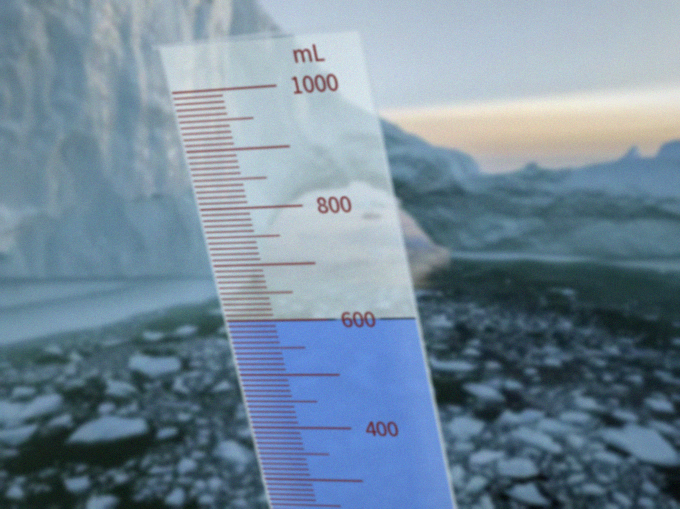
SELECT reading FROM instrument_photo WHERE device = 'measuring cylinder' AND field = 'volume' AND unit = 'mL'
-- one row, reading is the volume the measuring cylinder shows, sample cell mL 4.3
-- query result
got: mL 600
